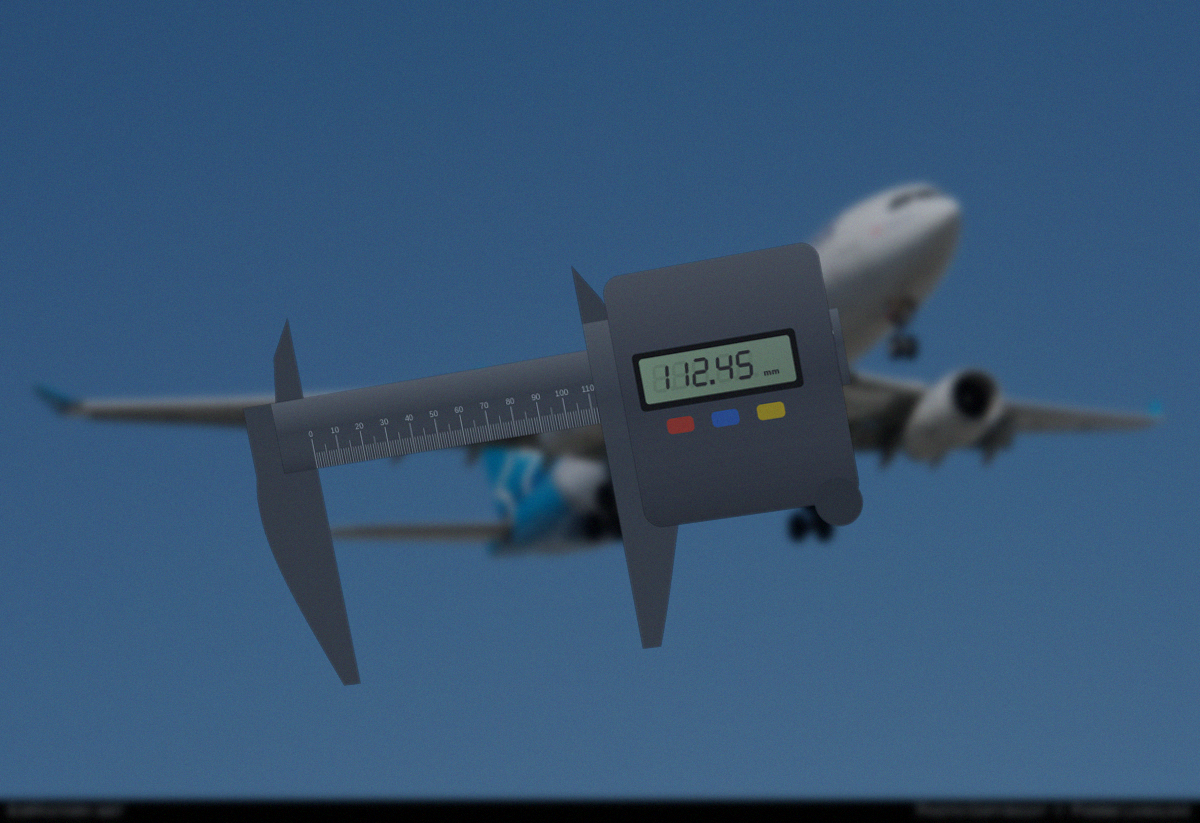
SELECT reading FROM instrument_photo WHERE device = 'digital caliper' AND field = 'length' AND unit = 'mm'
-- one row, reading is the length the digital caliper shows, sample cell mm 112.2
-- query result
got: mm 112.45
